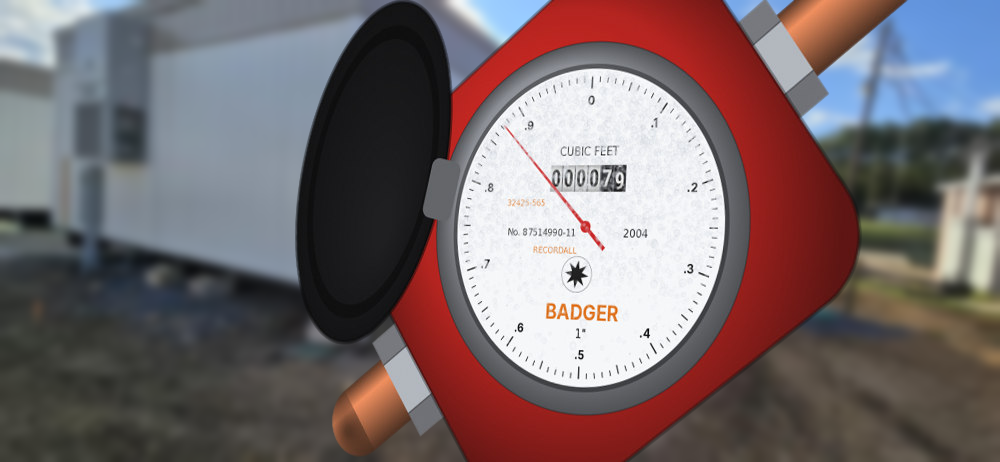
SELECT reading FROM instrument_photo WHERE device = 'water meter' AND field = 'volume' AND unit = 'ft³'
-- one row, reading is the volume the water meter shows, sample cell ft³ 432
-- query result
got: ft³ 78.87
